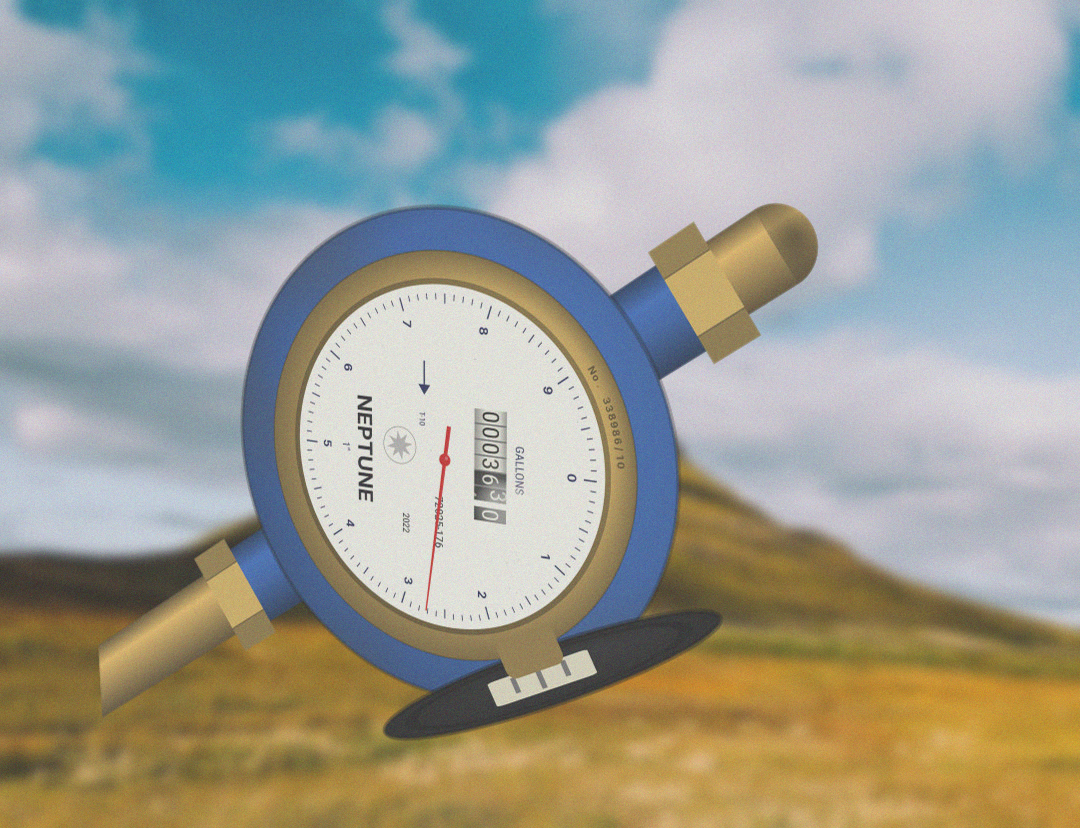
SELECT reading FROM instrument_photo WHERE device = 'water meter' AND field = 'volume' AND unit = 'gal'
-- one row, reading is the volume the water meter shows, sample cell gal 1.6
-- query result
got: gal 3632.7
